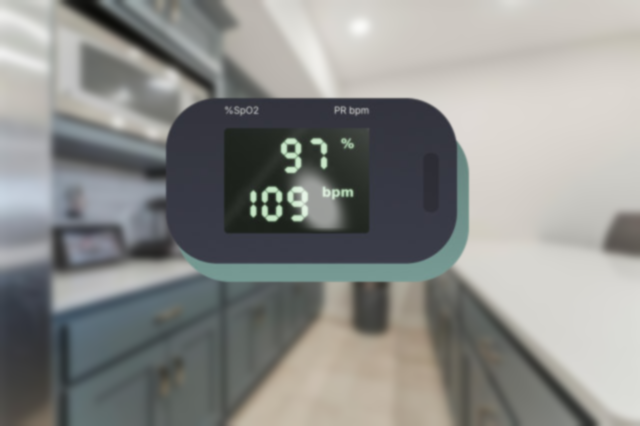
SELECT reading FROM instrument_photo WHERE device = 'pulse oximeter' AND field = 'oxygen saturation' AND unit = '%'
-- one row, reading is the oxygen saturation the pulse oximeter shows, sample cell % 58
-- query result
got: % 97
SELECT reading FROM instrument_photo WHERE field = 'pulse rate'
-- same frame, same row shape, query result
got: bpm 109
